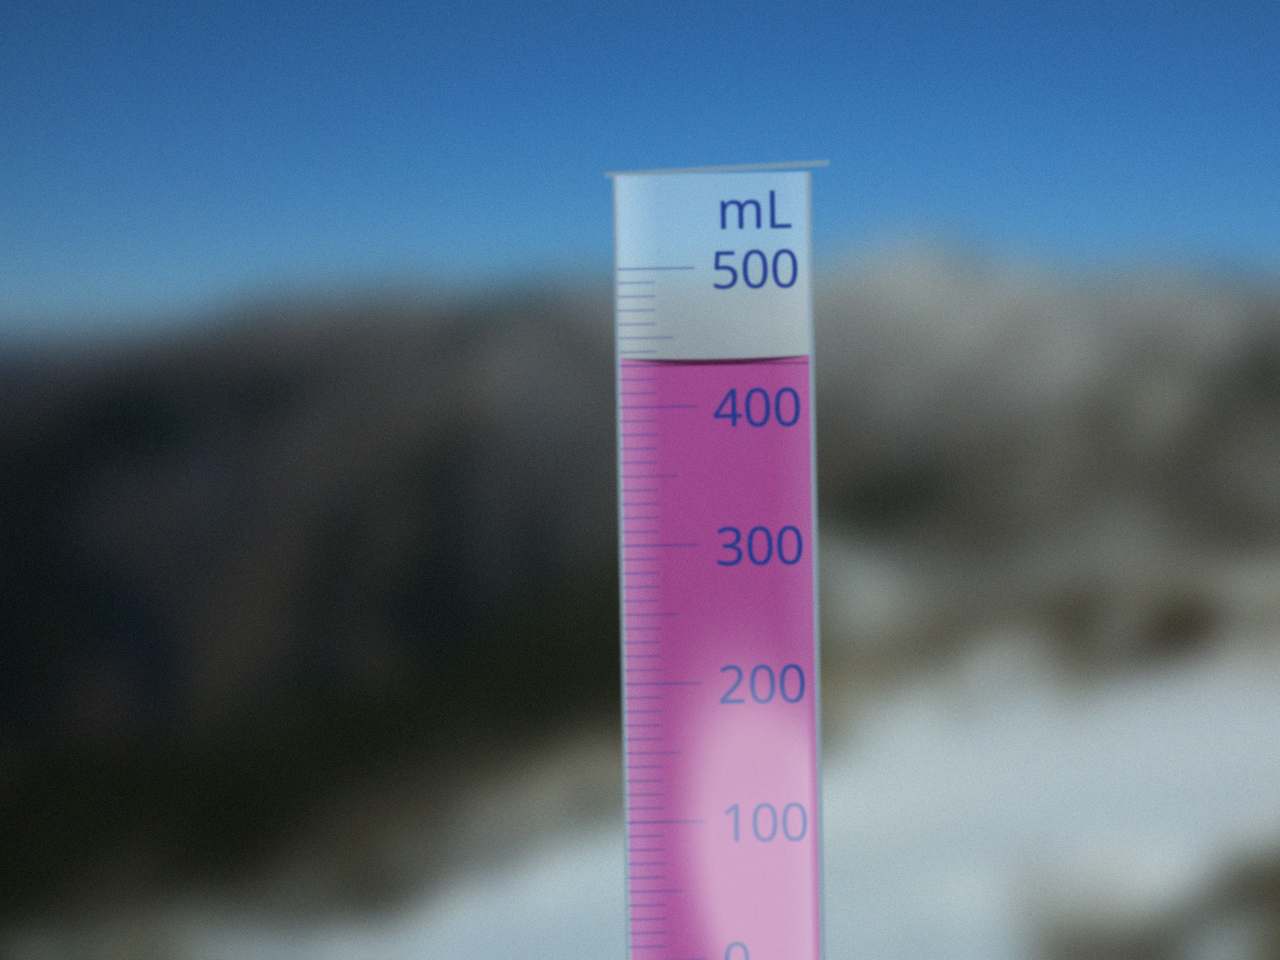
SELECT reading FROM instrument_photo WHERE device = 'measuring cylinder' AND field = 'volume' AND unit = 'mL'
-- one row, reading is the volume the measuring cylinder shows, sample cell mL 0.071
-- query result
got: mL 430
